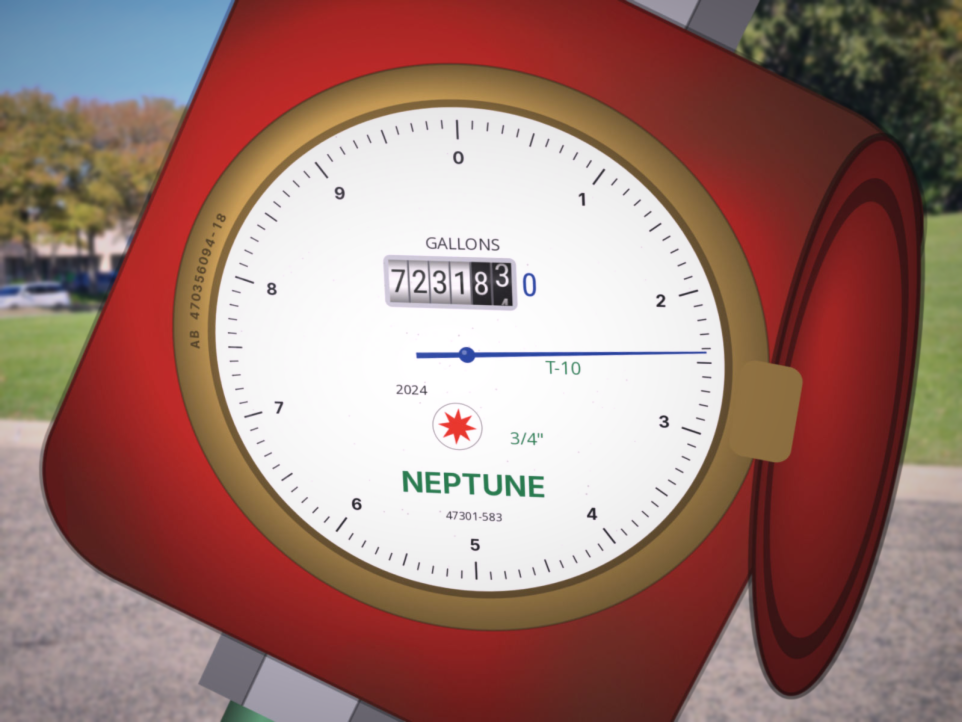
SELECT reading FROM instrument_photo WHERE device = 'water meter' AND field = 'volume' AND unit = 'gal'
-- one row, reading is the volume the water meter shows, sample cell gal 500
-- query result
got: gal 7231832.4
